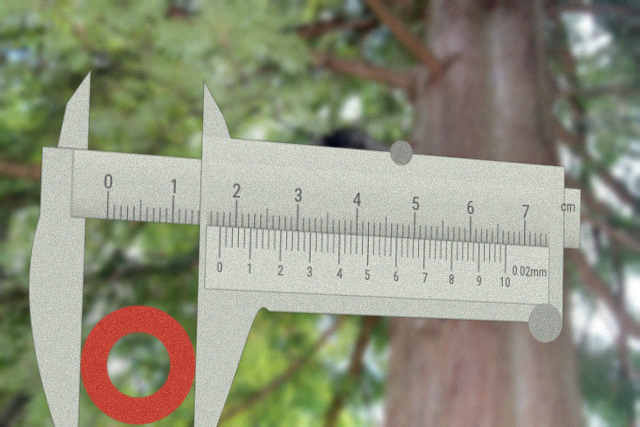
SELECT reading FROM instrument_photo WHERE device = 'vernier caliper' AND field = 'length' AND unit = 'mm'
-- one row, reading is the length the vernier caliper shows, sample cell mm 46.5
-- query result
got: mm 17.5
